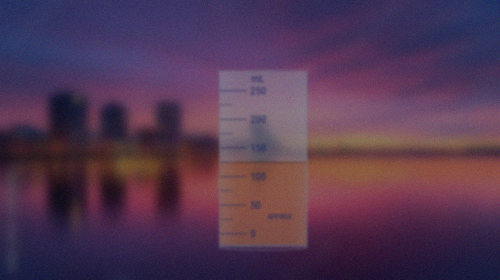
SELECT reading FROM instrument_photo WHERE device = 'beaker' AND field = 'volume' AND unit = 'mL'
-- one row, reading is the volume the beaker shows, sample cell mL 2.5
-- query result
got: mL 125
